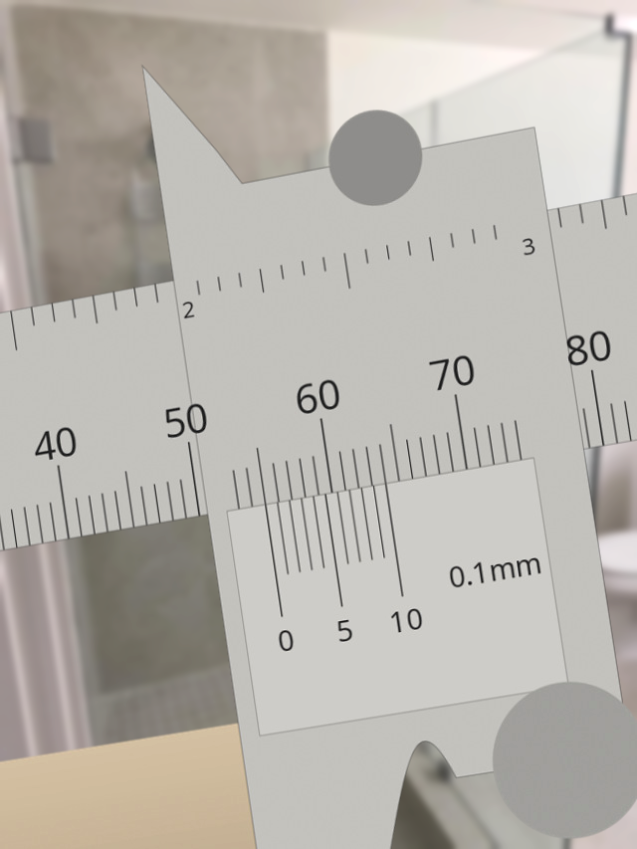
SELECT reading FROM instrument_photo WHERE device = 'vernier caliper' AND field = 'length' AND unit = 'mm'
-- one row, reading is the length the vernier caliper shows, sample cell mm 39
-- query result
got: mm 55.0
